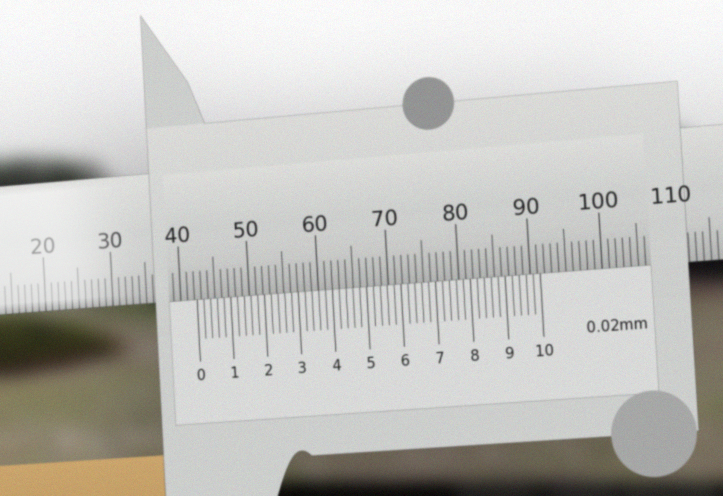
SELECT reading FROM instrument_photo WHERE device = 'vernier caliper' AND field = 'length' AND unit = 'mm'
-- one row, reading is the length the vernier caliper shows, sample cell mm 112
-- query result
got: mm 42.4
